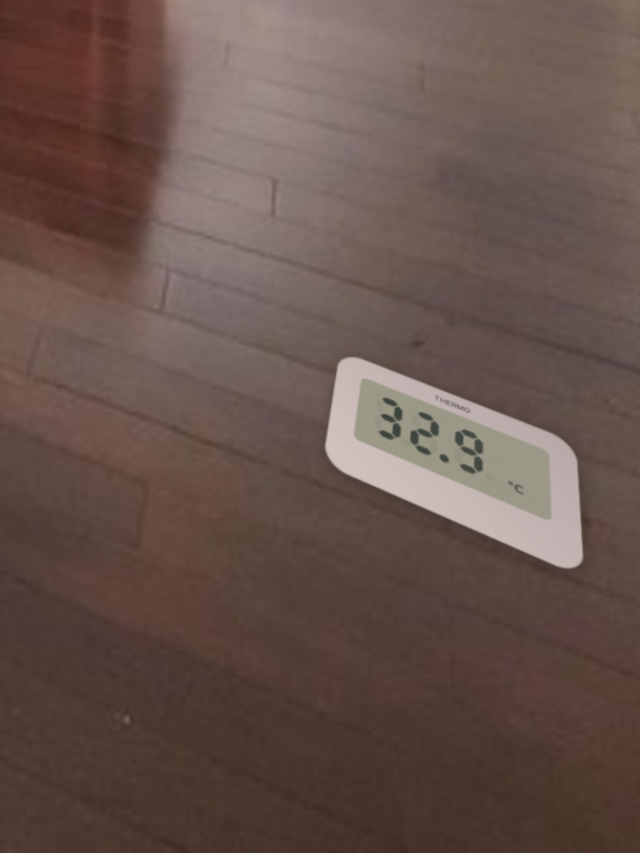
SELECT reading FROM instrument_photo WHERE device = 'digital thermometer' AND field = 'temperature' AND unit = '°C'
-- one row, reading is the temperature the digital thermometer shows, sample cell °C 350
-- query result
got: °C 32.9
